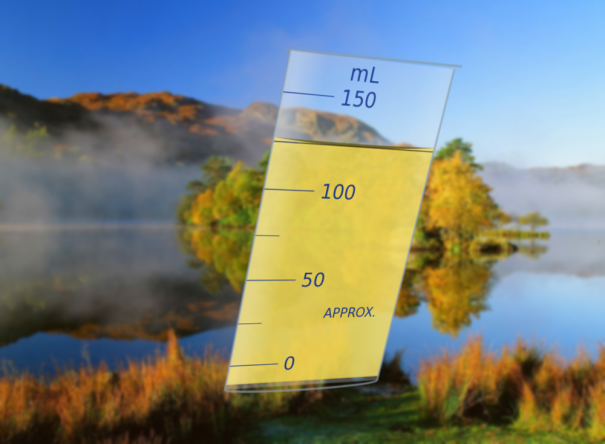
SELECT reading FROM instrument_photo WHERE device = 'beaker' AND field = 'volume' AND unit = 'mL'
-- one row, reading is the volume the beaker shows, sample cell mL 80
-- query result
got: mL 125
